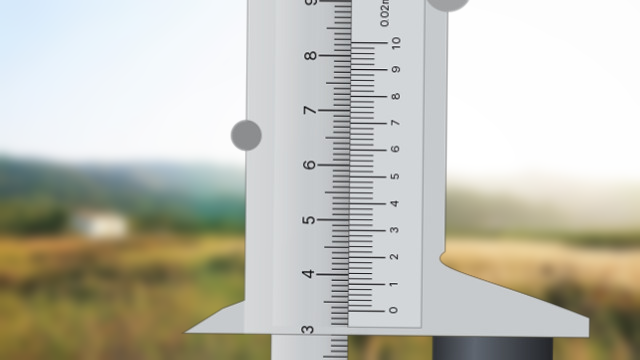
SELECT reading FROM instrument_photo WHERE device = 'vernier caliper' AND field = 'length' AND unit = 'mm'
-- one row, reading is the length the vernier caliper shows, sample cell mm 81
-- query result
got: mm 33.4
